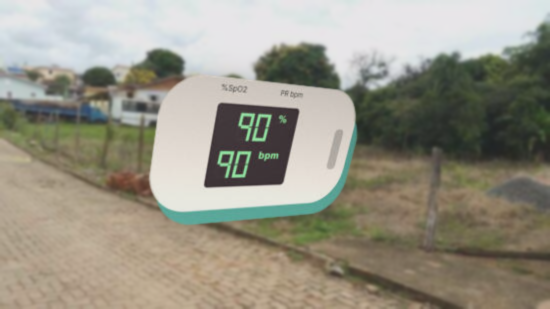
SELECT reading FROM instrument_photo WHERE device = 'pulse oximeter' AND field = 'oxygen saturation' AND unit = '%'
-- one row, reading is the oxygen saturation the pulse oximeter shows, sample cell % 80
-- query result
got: % 90
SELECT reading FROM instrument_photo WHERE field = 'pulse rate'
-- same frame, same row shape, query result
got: bpm 90
